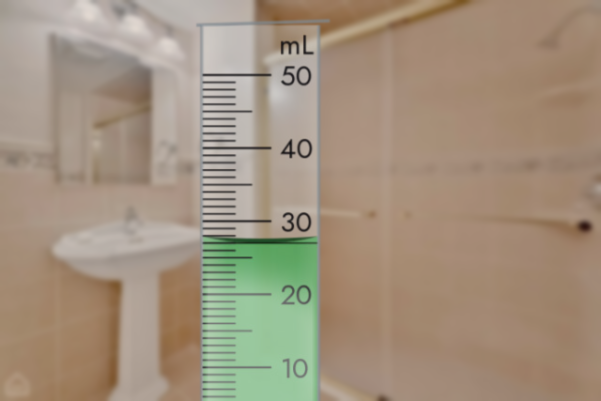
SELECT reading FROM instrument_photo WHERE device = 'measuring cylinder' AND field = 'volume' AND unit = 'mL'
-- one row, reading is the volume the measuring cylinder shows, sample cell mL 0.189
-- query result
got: mL 27
